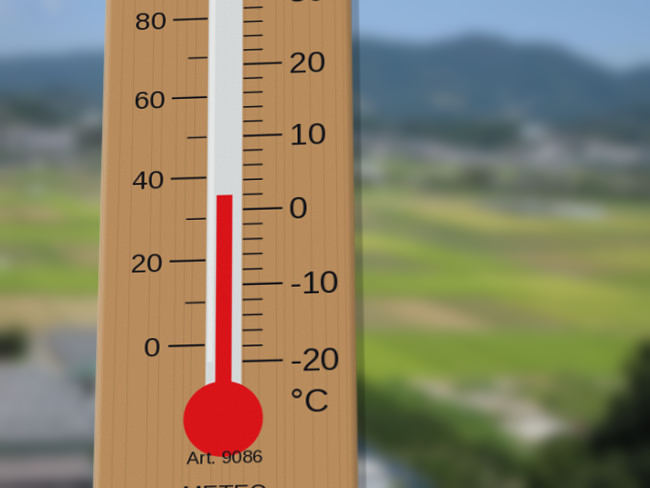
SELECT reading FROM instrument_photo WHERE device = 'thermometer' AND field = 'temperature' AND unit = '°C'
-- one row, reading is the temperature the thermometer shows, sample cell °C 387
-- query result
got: °C 2
